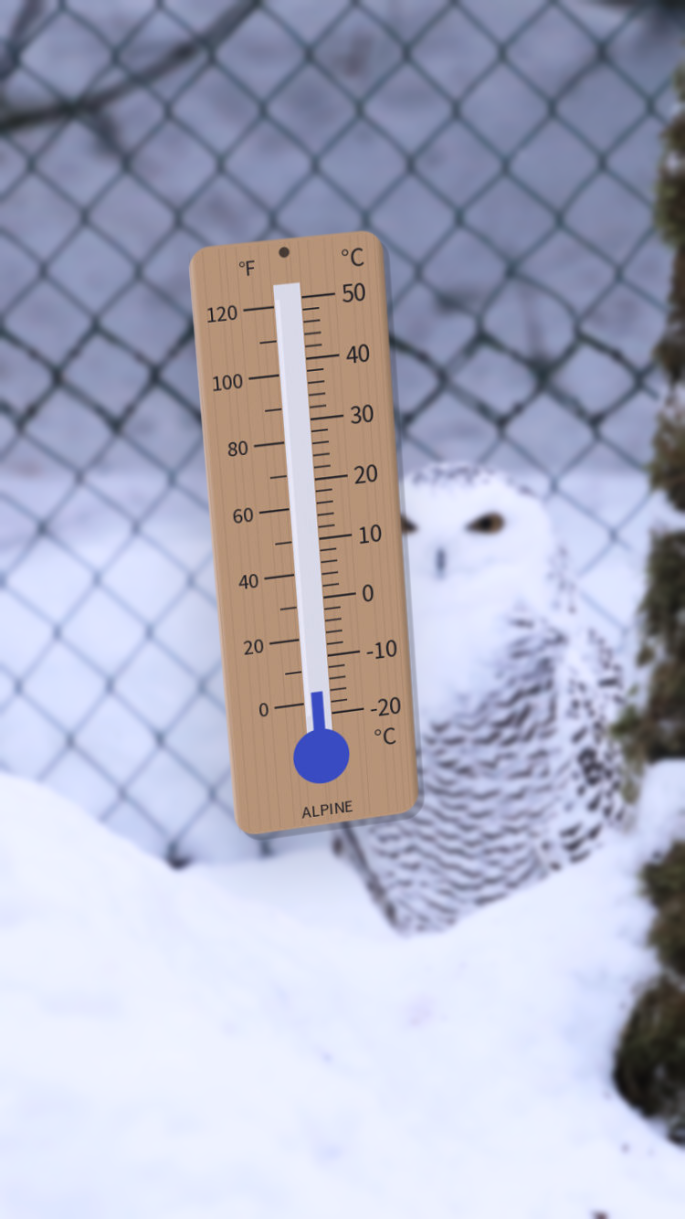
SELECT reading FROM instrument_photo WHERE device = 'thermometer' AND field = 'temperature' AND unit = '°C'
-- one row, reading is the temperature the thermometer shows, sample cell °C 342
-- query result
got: °C -16
